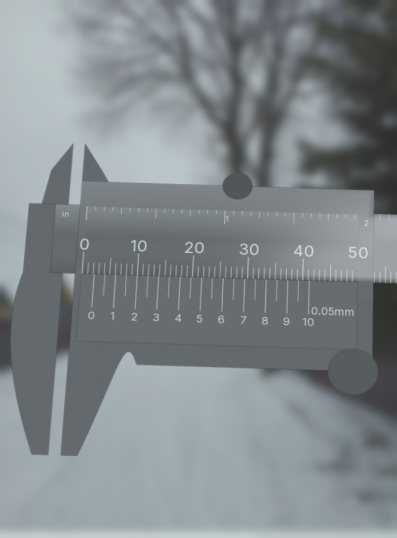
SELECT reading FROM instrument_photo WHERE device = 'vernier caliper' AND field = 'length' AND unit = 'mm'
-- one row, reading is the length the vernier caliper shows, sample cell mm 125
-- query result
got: mm 2.2
